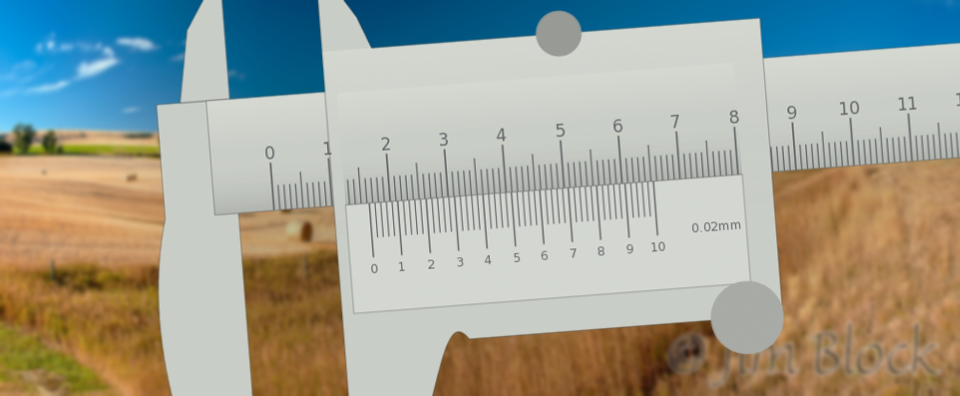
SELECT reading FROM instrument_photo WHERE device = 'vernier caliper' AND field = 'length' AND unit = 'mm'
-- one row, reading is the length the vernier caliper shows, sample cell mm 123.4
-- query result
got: mm 16.4
